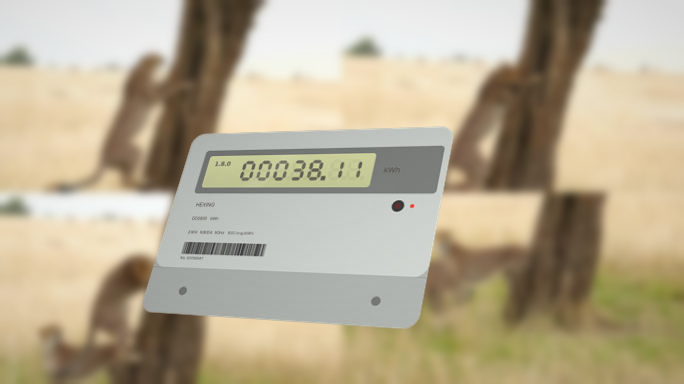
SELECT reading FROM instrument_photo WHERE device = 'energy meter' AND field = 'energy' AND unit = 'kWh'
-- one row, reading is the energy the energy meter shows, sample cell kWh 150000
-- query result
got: kWh 38.11
